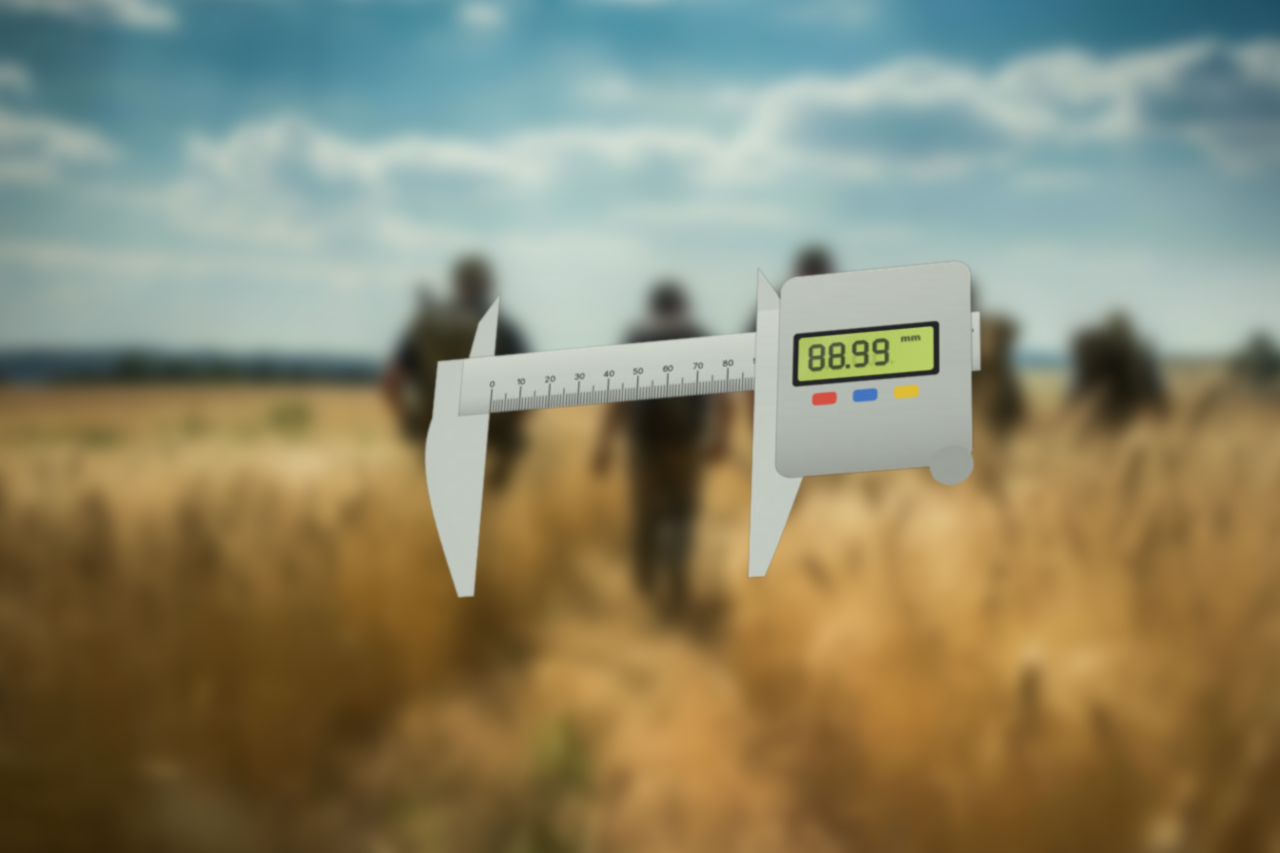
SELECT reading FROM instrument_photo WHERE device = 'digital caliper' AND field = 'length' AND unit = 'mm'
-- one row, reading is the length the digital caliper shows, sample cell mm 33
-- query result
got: mm 88.99
